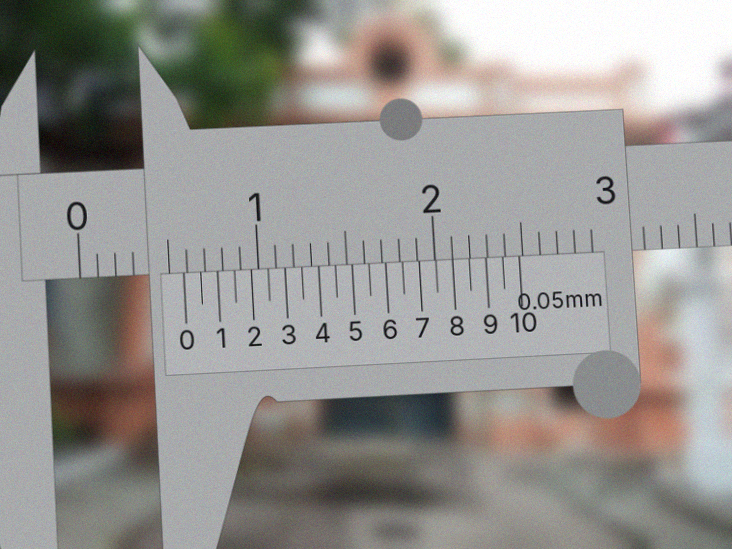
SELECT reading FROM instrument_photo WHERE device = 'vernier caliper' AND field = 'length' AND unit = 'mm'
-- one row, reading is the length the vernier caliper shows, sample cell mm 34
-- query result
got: mm 5.8
